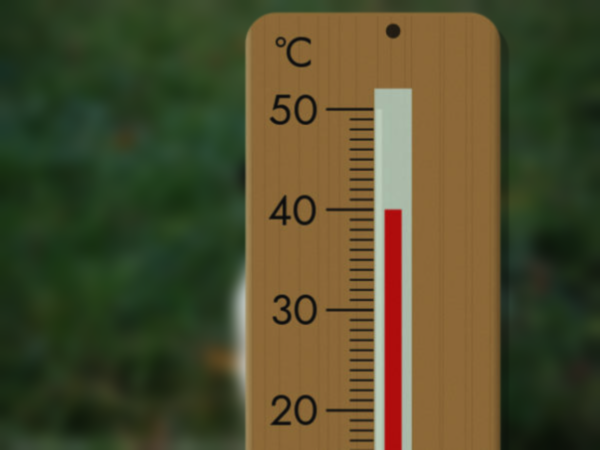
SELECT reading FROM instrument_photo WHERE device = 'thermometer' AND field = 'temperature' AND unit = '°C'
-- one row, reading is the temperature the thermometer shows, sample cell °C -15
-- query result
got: °C 40
